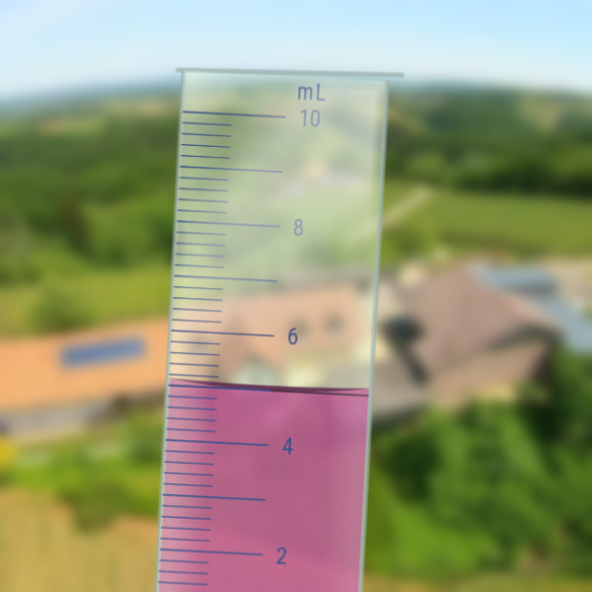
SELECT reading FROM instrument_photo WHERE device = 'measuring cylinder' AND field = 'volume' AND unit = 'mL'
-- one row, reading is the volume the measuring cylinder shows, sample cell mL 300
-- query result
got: mL 5
